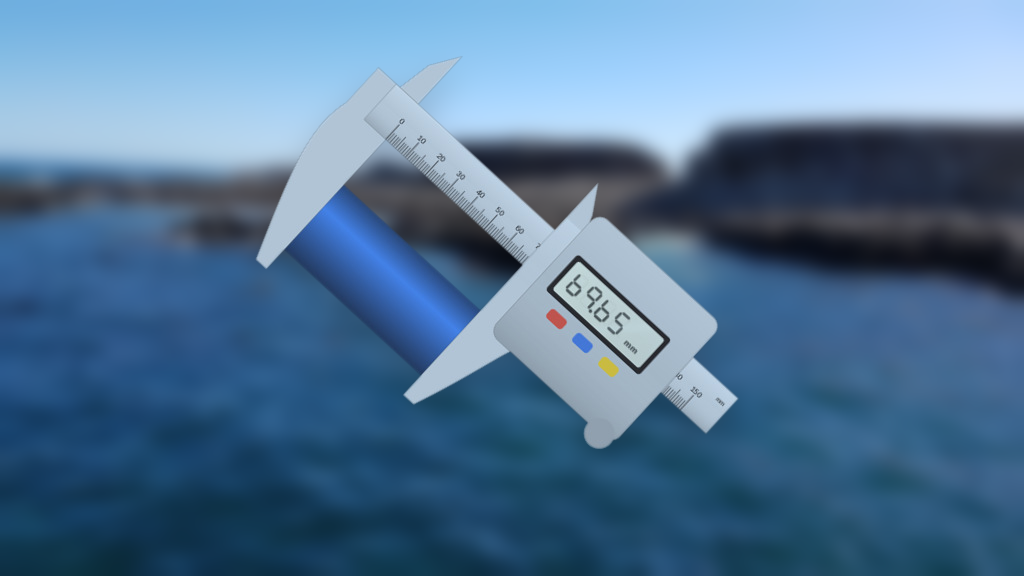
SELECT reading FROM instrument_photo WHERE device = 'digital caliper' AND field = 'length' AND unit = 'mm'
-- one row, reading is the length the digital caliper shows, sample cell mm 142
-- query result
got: mm 69.65
